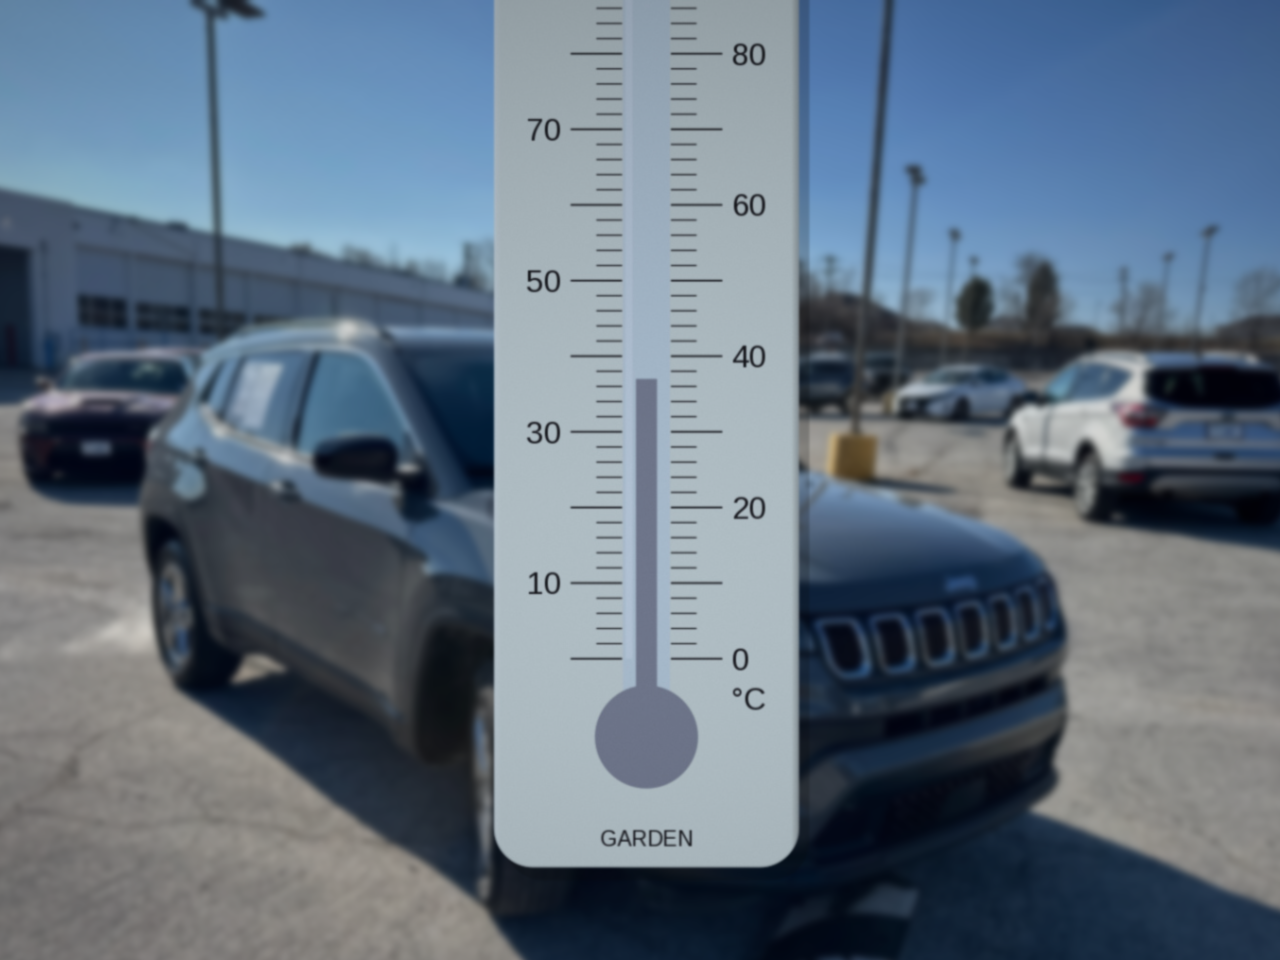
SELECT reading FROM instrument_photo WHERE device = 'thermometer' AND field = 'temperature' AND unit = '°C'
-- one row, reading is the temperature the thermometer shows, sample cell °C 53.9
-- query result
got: °C 37
